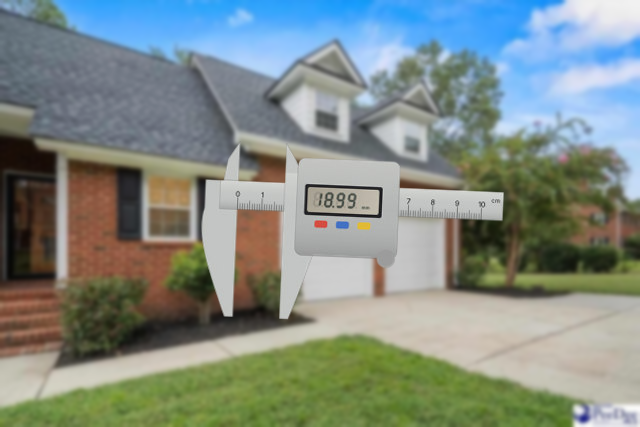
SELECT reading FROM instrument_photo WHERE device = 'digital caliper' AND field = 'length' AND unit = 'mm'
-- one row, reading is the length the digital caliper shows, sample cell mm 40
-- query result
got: mm 18.99
